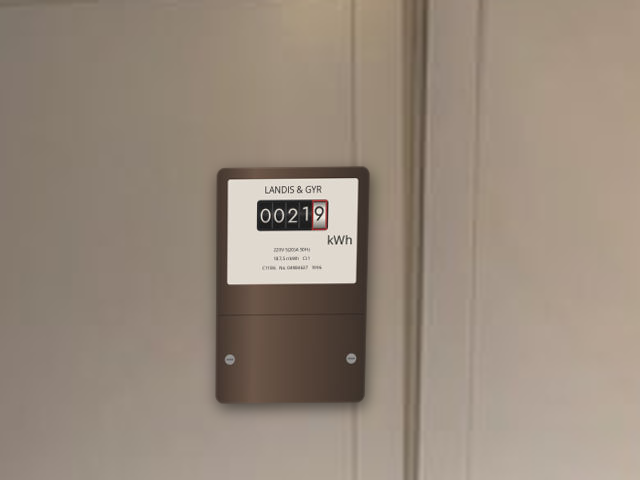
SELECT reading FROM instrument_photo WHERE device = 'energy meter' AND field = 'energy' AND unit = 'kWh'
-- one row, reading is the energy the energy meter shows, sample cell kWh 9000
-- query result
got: kWh 21.9
